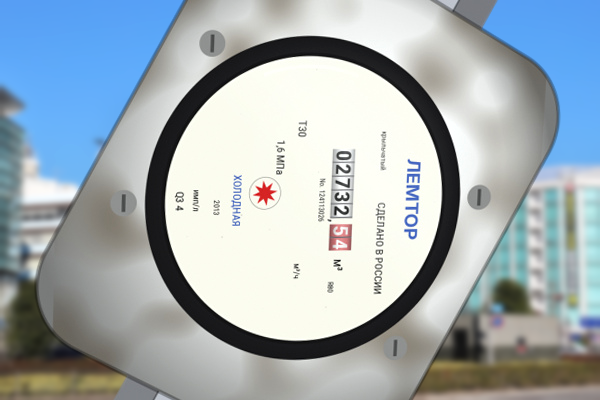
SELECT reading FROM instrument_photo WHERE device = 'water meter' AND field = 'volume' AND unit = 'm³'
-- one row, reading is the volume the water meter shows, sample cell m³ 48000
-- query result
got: m³ 2732.54
